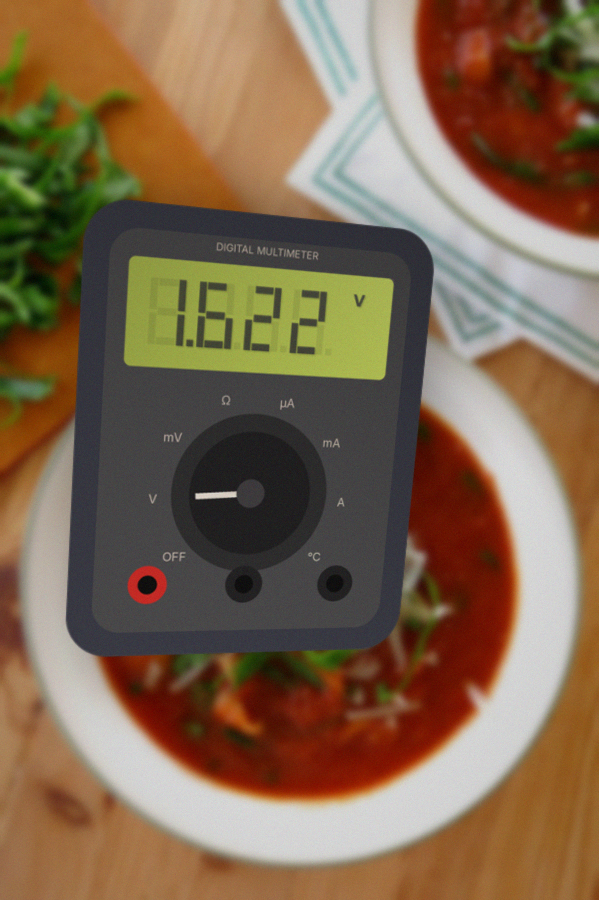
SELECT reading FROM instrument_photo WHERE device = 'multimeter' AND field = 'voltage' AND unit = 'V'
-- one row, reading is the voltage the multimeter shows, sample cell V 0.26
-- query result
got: V 1.622
